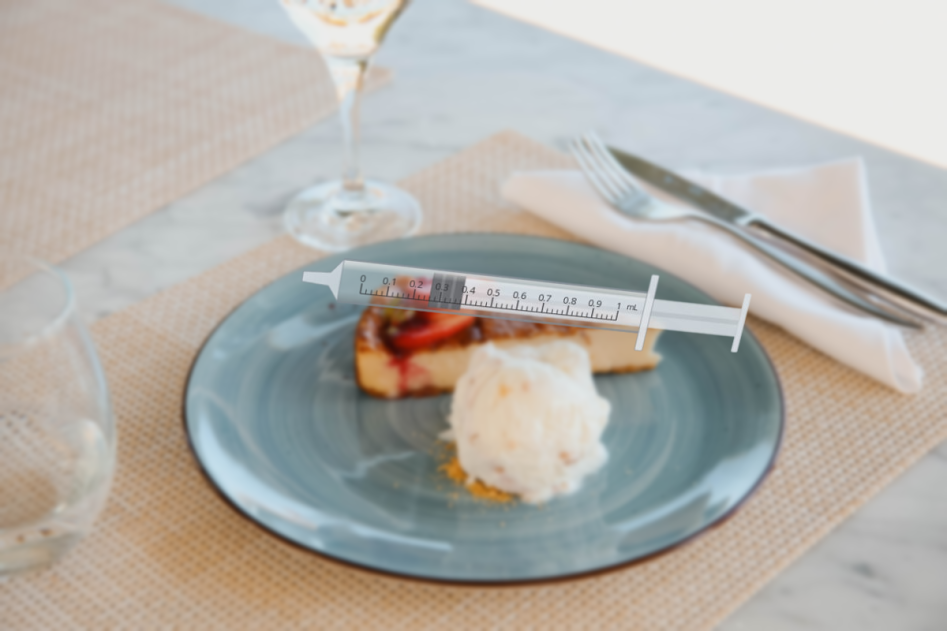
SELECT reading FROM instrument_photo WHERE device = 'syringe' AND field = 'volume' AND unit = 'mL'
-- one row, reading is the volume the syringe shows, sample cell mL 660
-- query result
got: mL 0.26
